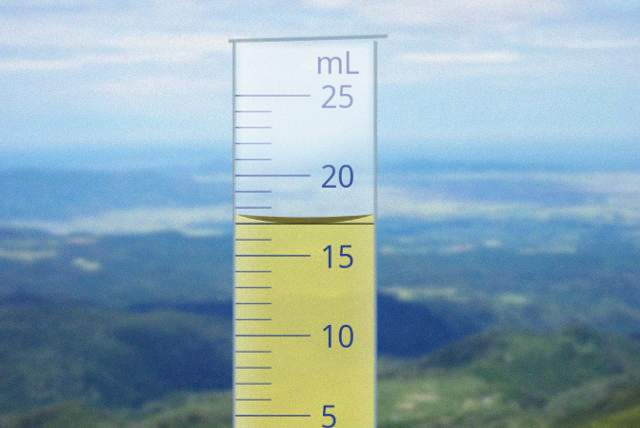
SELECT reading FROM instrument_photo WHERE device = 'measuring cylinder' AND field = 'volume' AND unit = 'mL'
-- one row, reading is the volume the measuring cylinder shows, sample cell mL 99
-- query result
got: mL 17
